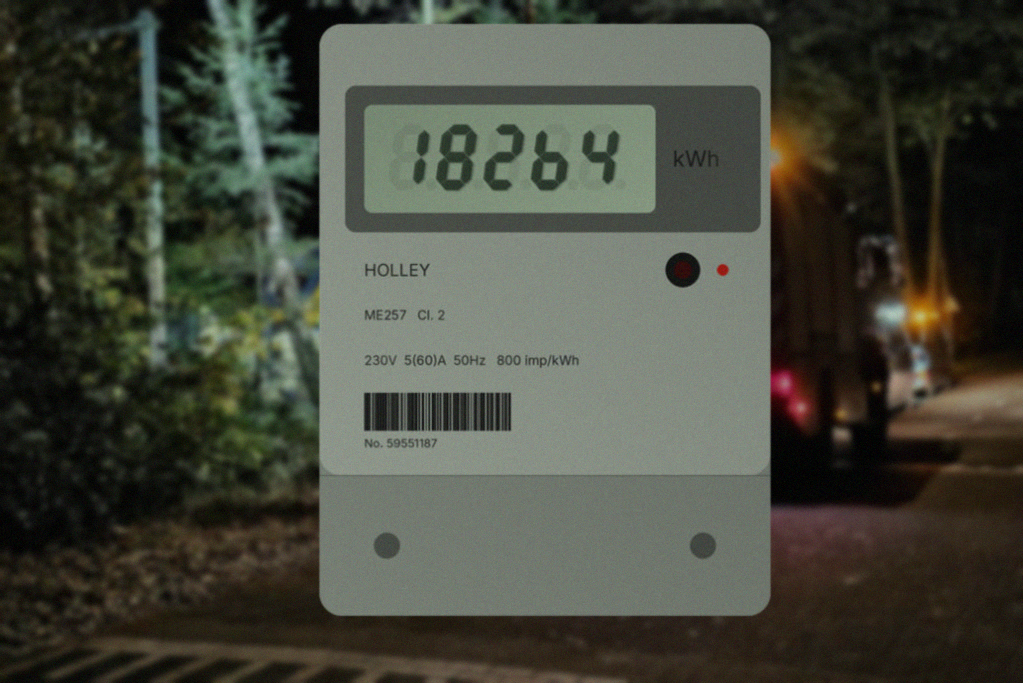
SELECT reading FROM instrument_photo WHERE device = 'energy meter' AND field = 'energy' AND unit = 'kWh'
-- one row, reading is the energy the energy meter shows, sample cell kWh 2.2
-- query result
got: kWh 18264
